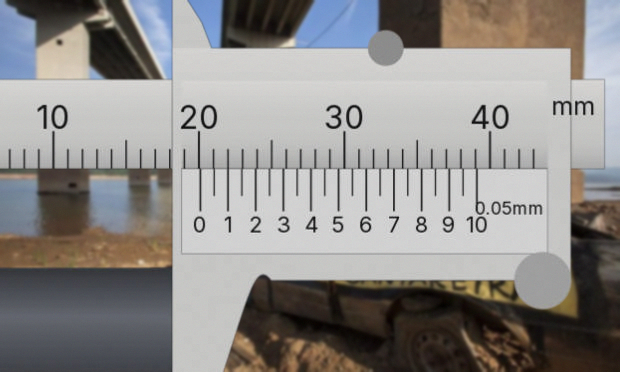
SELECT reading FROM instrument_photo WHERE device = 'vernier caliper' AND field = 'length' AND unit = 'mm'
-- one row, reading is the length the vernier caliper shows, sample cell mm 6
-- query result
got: mm 20.1
